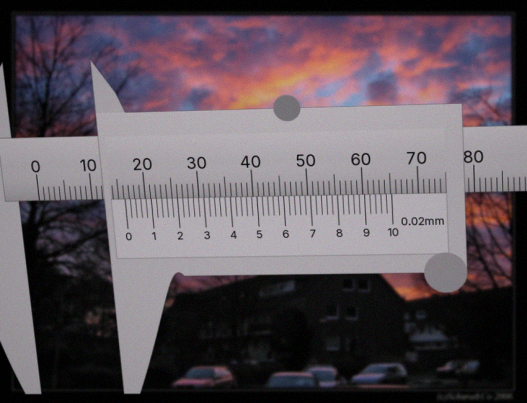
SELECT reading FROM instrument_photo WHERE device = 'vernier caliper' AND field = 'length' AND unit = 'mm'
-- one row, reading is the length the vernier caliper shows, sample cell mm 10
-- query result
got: mm 16.2
